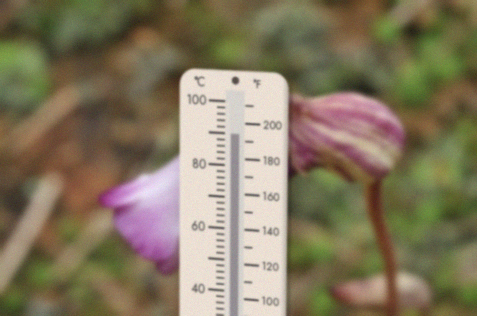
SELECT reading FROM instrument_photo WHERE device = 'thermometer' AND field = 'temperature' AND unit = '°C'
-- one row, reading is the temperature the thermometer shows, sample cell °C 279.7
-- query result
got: °C 90
